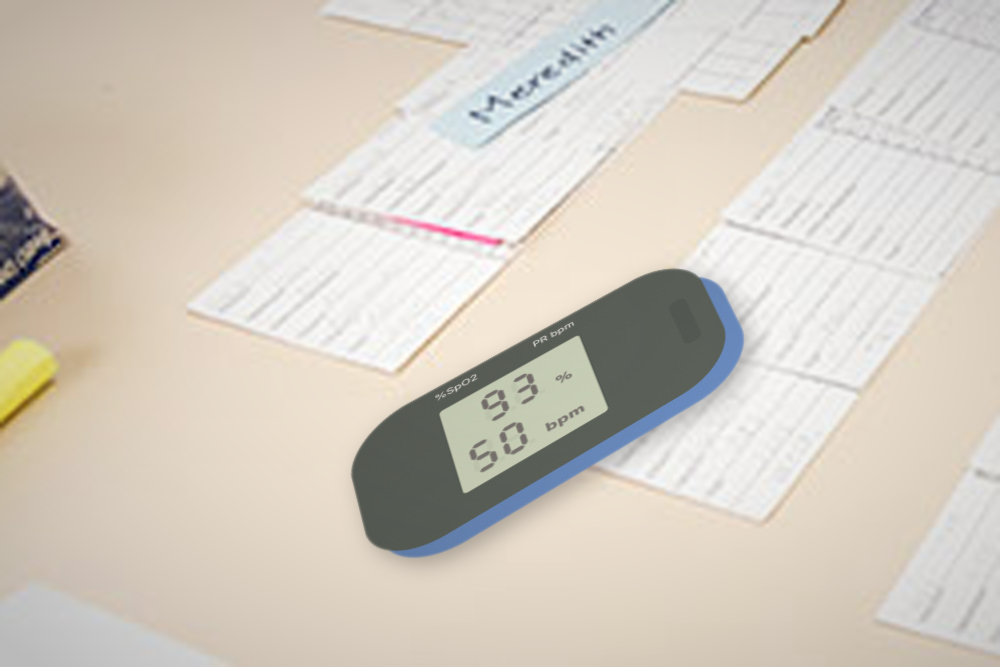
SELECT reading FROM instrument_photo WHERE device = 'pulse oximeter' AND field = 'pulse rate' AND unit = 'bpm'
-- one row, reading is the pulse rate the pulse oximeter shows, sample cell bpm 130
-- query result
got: bpm 50
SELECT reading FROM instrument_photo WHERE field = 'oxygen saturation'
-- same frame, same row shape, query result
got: % 93
